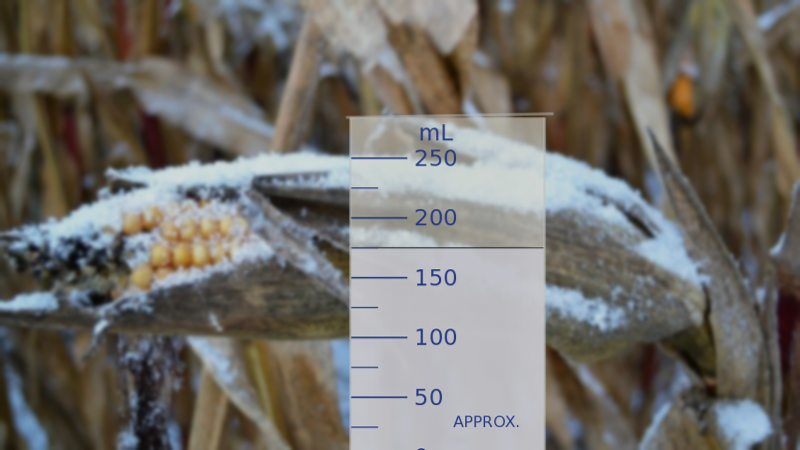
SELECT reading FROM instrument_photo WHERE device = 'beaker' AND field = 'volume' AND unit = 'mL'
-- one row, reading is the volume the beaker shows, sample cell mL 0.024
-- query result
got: mL 175
